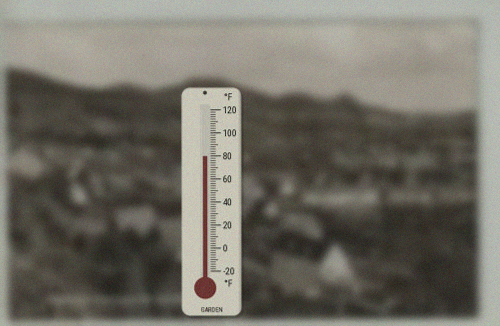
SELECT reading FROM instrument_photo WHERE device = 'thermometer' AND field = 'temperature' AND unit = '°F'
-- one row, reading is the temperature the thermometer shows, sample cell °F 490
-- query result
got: °F 80
